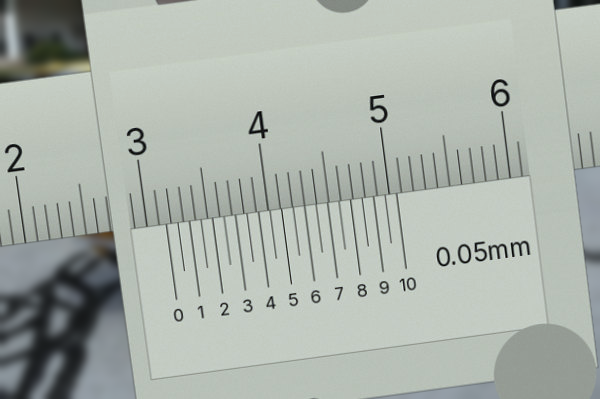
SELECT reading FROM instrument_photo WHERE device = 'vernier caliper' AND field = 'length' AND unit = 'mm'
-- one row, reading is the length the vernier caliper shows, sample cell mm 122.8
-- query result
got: mm 31.6
